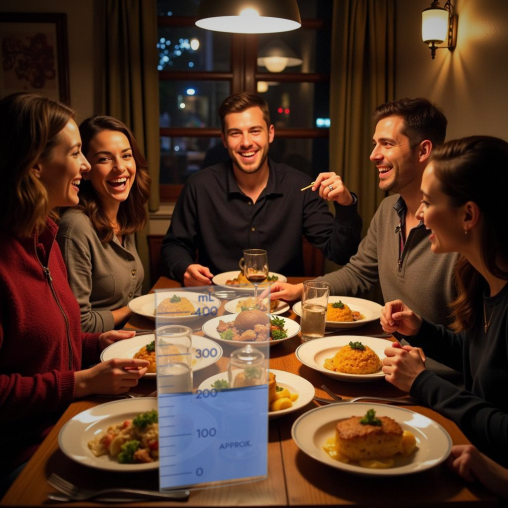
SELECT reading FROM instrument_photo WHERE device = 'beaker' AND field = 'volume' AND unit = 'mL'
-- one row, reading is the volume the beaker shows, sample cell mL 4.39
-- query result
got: mL 200
